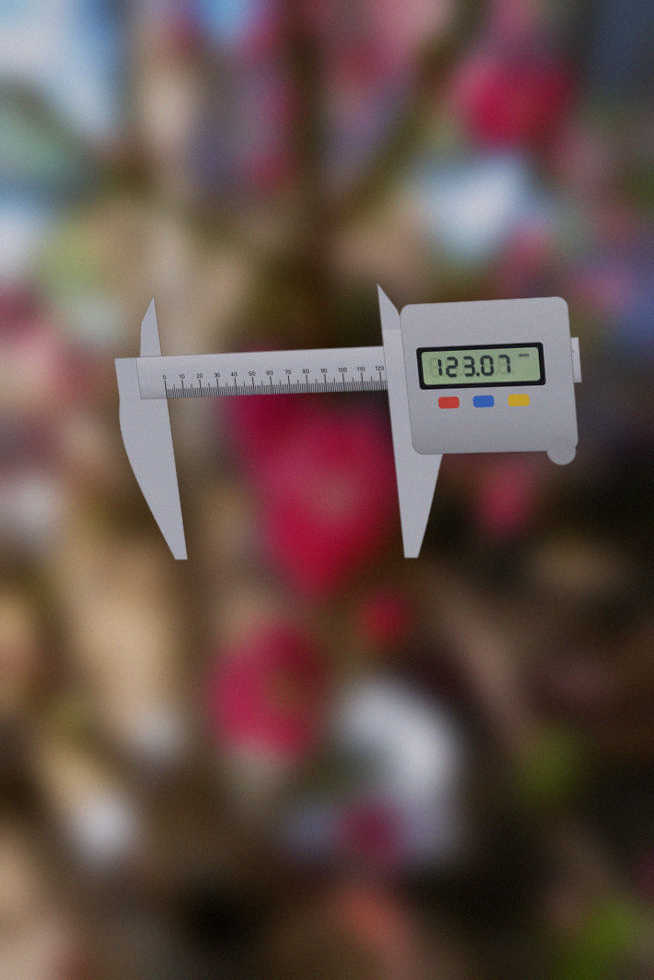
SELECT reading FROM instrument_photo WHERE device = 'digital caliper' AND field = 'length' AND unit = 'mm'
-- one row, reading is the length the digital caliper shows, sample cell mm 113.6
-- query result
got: mm 123.07
